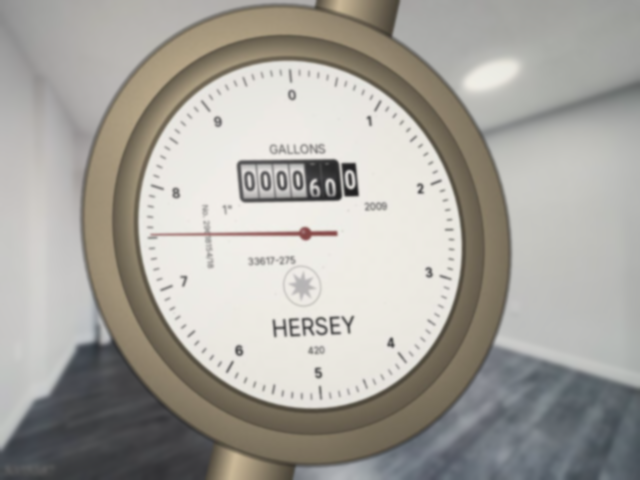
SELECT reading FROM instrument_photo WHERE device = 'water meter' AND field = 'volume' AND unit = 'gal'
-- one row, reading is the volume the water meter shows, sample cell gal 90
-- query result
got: gal 597.5
